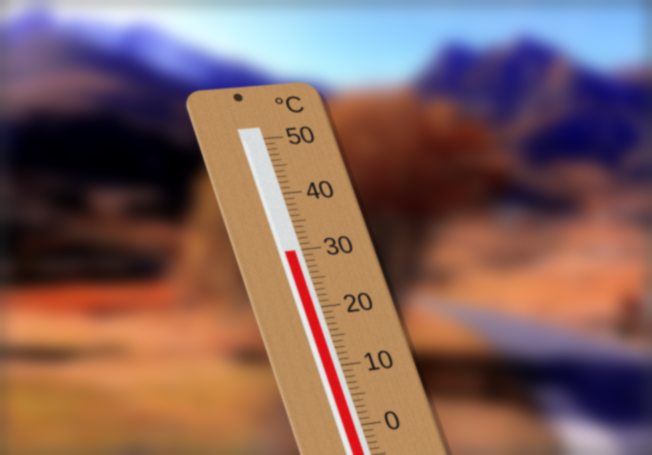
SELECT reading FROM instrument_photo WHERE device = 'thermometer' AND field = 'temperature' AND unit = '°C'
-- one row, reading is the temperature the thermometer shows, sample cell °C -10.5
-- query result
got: °C 30
